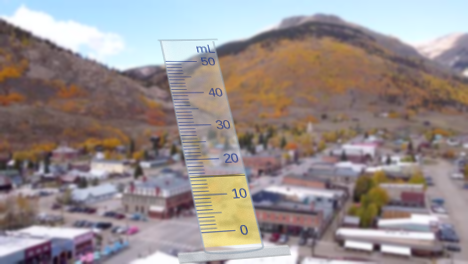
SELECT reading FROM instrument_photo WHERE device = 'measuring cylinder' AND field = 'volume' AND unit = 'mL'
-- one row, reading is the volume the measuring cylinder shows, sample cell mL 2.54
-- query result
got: mL 15
